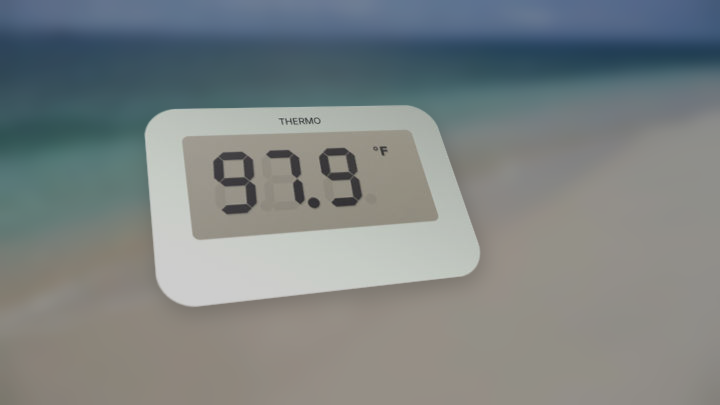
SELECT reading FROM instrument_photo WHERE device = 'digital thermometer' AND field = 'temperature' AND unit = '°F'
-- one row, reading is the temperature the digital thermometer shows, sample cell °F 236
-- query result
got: °F 97.9
